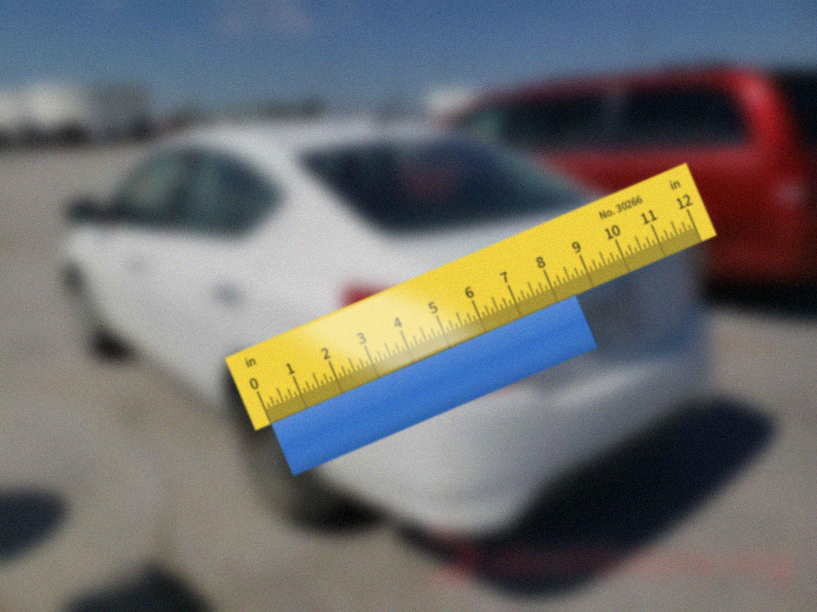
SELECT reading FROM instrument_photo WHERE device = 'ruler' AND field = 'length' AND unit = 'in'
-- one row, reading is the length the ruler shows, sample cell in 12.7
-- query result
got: in 8.5
